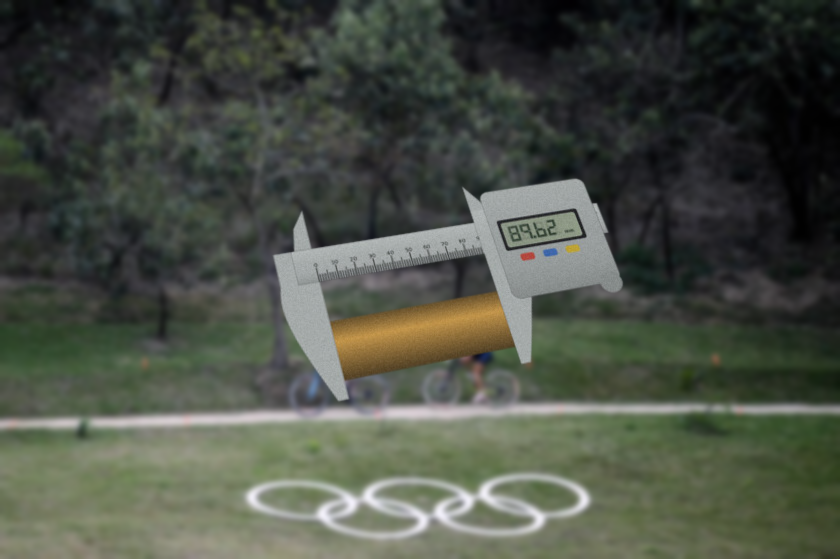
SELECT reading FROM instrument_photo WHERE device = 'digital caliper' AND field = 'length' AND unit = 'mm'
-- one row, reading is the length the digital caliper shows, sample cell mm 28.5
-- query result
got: mm 89.62
